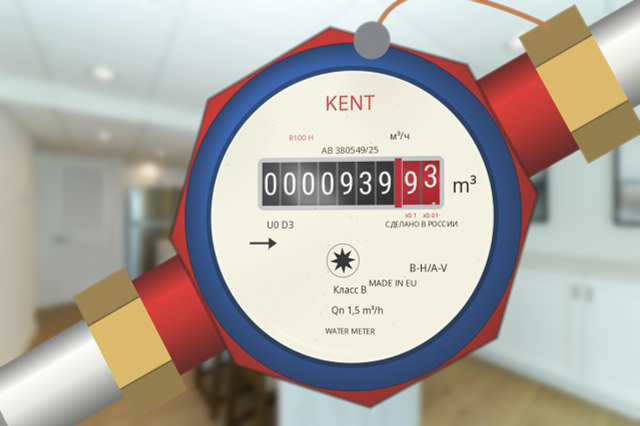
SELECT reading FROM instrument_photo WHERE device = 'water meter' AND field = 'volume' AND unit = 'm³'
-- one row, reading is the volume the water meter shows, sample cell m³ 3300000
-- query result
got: m³ 939.93
